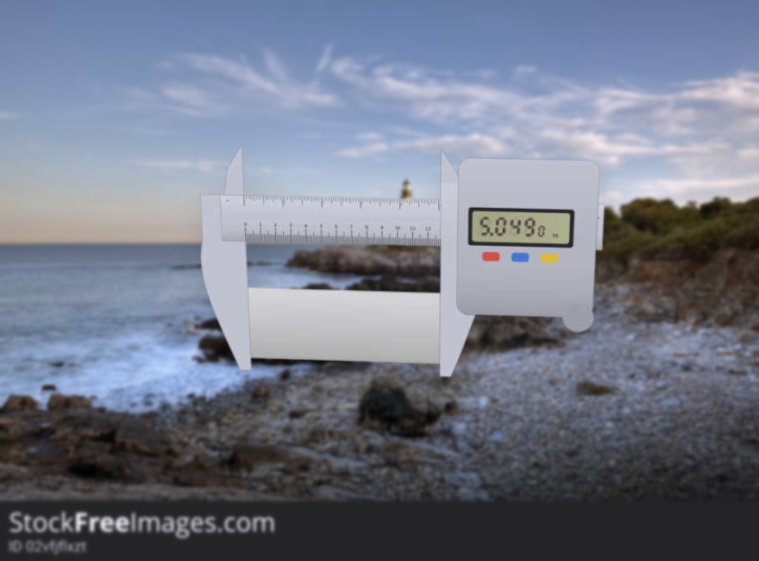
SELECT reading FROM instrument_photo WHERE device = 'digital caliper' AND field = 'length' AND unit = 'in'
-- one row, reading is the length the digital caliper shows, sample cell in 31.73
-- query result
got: in 5.0490
